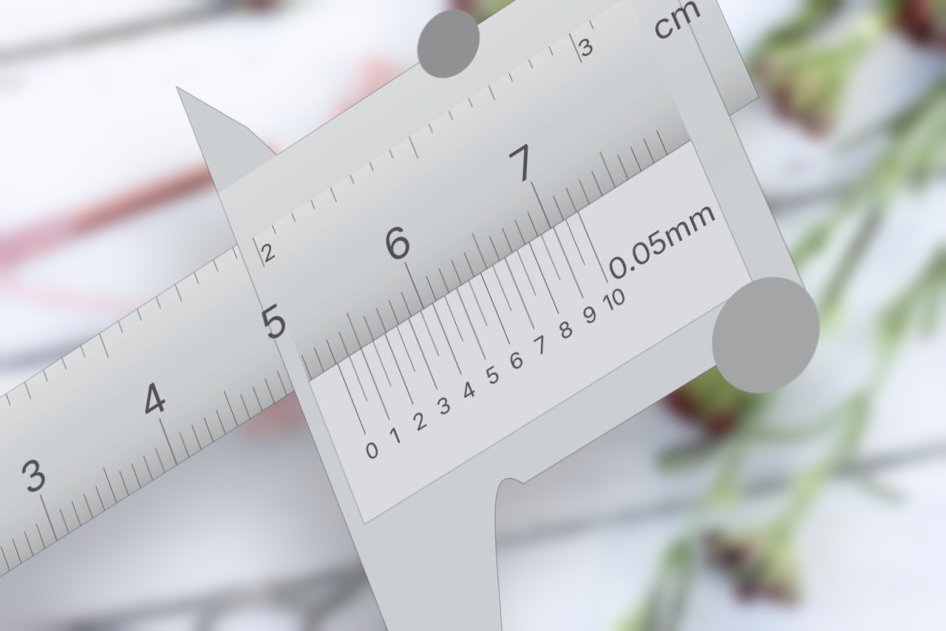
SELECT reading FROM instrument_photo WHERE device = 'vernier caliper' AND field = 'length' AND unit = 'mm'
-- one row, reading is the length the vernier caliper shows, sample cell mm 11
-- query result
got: mm 53.1
